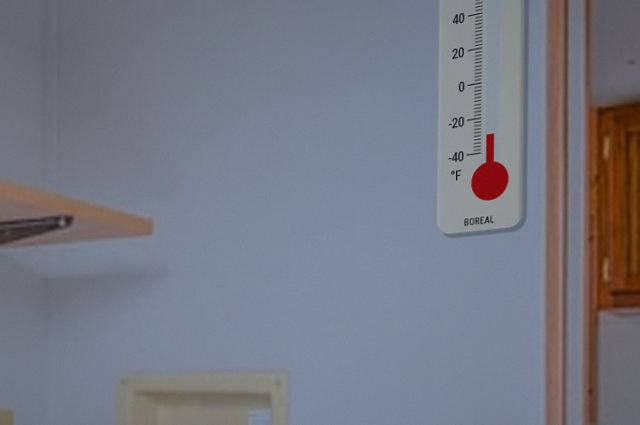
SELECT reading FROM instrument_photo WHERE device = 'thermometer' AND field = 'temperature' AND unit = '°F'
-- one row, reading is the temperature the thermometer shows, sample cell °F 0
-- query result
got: °F -30
